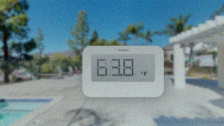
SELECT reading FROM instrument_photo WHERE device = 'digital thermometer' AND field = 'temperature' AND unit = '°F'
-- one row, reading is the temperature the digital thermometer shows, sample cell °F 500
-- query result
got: °F 63.8
